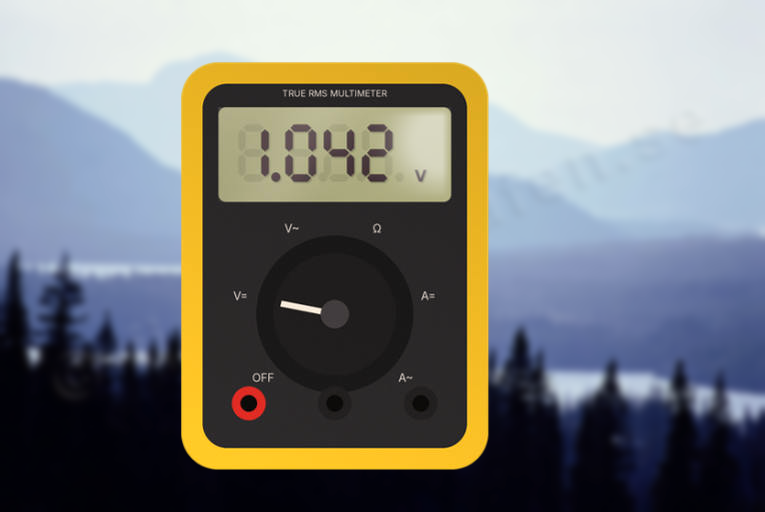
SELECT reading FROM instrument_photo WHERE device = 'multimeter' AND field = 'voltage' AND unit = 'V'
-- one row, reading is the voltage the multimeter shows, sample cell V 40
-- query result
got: V 1.042
